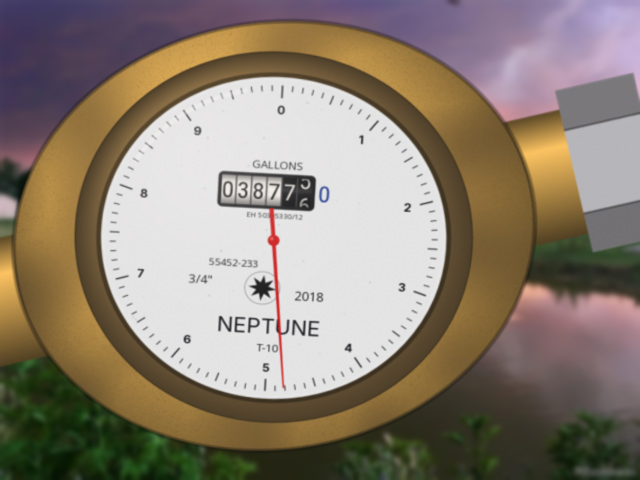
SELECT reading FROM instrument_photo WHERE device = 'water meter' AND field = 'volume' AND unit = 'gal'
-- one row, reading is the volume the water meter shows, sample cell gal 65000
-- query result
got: gal 387754.8
